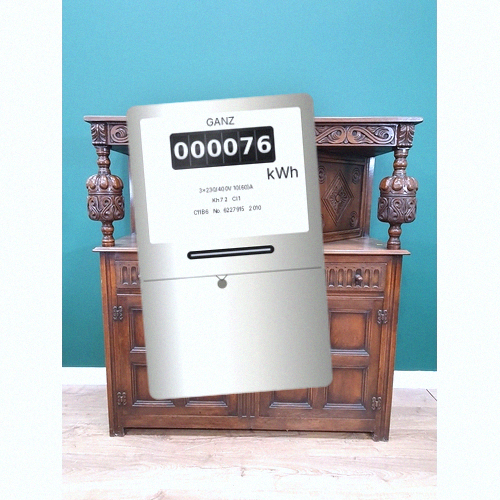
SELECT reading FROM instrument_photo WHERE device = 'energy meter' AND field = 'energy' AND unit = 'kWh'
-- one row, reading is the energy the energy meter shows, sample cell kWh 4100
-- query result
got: kWh 76
